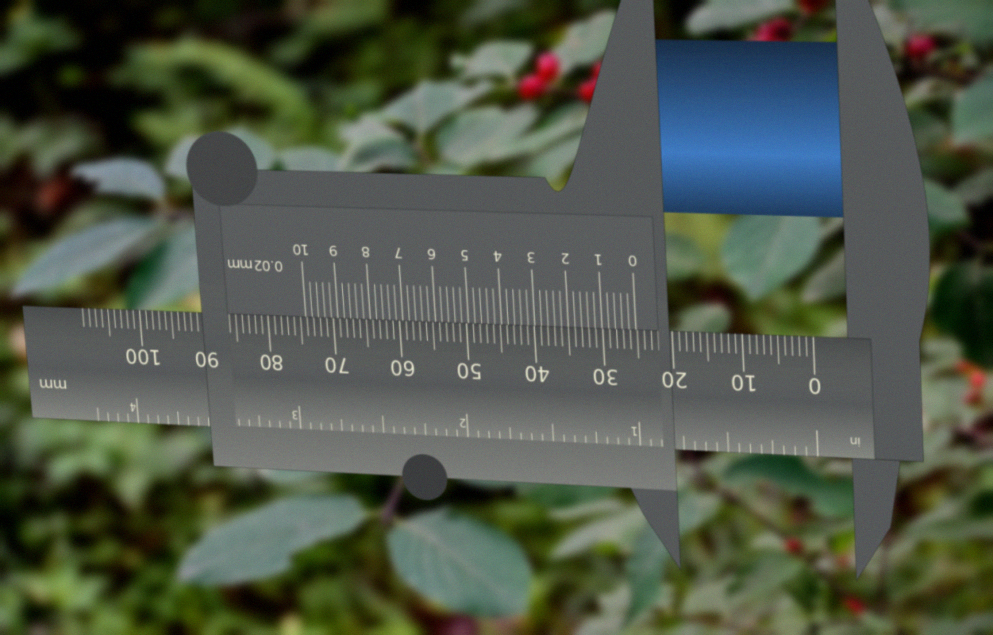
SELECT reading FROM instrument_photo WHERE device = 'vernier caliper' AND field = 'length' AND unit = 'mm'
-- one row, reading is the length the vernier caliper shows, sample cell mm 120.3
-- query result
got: mm 25.2
